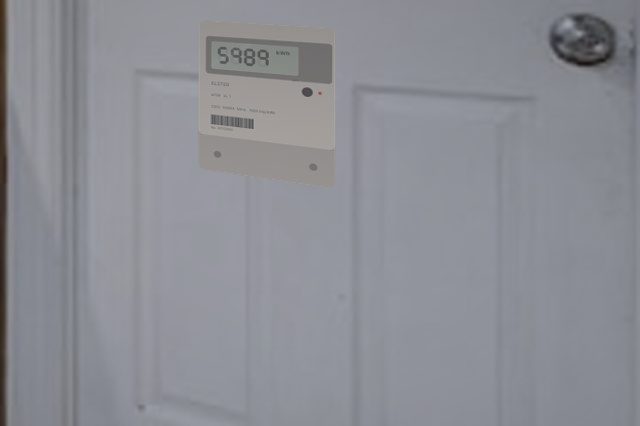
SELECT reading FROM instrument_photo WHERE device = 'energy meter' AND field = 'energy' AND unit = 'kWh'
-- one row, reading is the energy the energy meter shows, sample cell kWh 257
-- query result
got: kWh 5989
